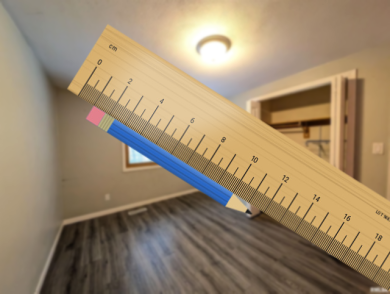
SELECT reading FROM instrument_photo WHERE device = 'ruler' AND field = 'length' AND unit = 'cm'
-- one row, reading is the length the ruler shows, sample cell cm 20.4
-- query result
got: cm 10.5
